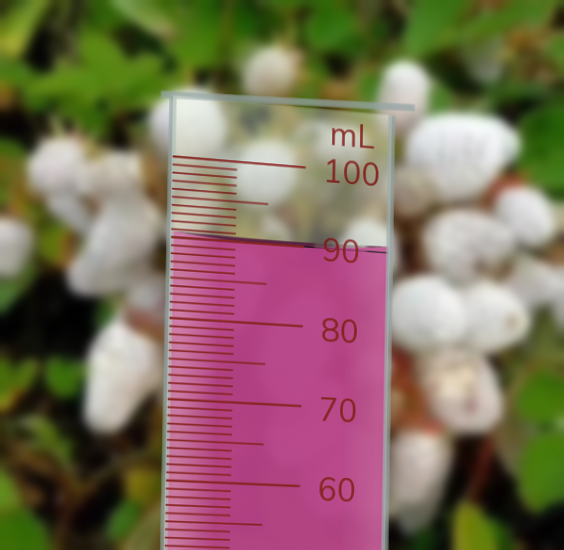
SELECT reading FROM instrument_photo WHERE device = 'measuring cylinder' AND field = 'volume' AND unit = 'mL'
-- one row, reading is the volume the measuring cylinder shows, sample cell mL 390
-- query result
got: mL 90
